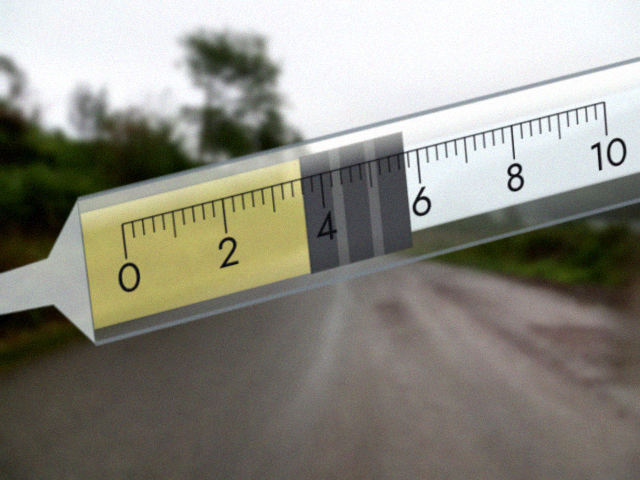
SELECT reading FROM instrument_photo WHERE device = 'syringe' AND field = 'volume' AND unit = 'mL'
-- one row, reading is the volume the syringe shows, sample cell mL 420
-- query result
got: mL 3.6
